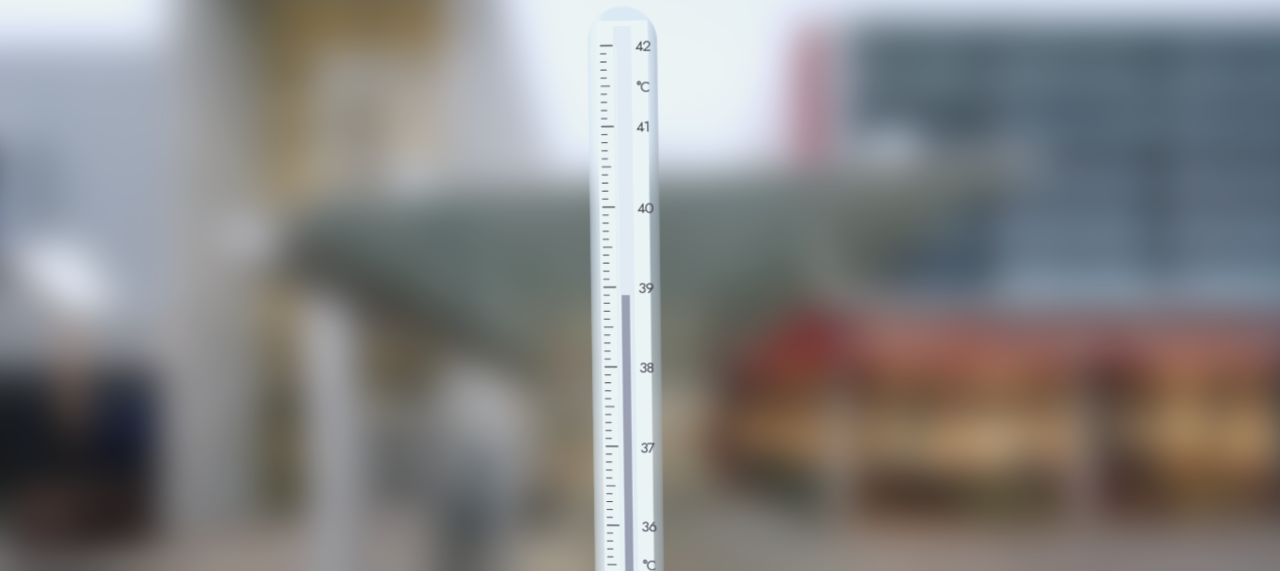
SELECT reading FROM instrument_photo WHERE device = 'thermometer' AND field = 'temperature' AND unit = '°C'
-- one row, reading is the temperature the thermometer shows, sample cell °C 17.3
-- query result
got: °C 38.9
